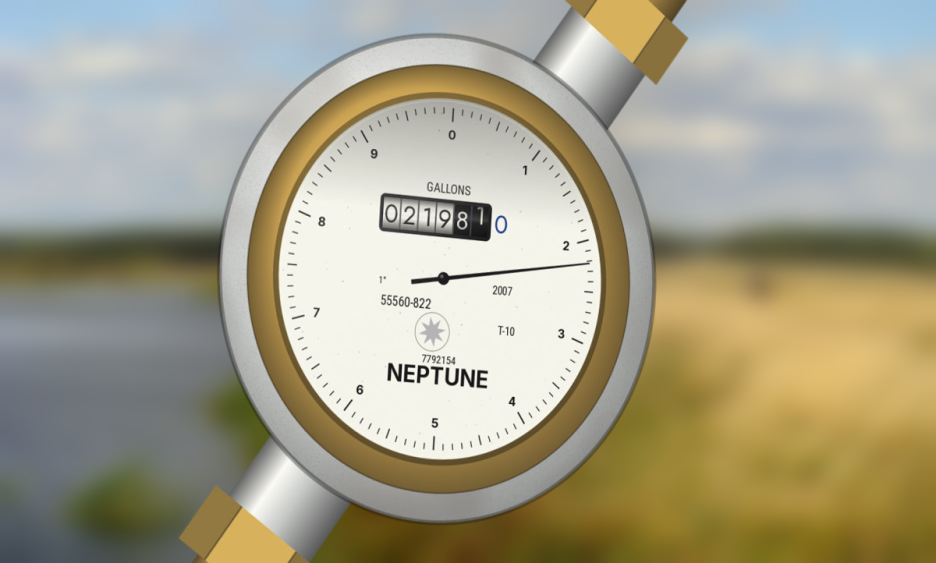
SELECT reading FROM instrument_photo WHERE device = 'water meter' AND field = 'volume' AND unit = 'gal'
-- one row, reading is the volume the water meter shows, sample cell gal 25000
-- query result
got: gal 219812.2
